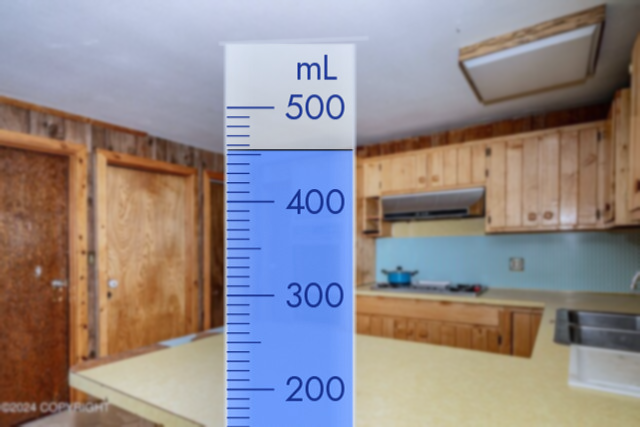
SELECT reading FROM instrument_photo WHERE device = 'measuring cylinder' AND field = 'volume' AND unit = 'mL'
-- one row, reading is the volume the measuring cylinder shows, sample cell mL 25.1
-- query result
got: mL 455
